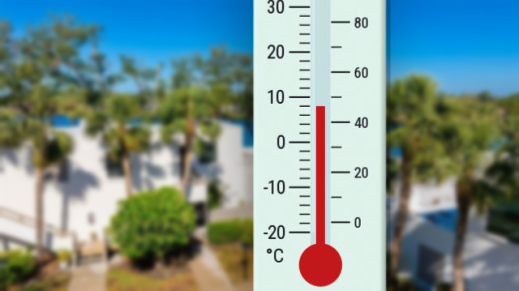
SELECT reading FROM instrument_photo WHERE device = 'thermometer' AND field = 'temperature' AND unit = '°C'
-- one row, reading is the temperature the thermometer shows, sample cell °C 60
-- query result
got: °C 8
